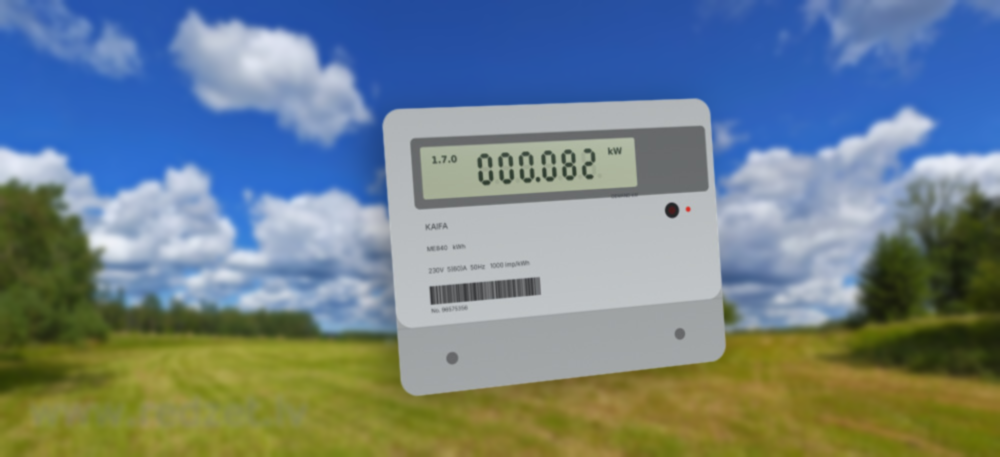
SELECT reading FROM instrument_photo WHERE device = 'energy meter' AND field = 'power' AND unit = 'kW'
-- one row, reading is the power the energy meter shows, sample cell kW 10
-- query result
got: kW 0.082
